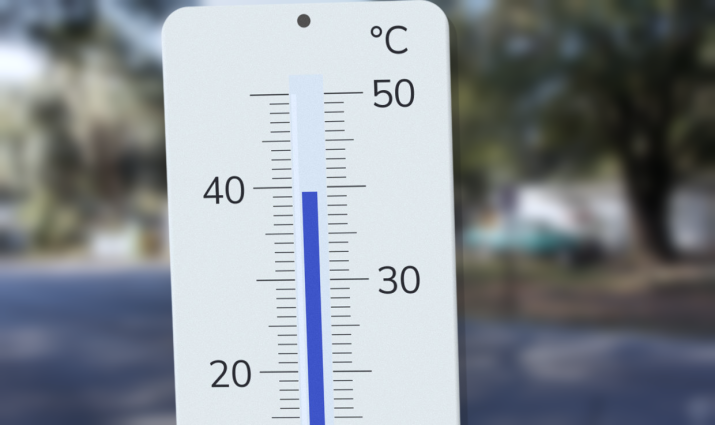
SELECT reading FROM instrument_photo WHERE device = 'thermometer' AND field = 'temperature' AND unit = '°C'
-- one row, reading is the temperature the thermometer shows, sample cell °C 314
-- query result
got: °C 39.5
